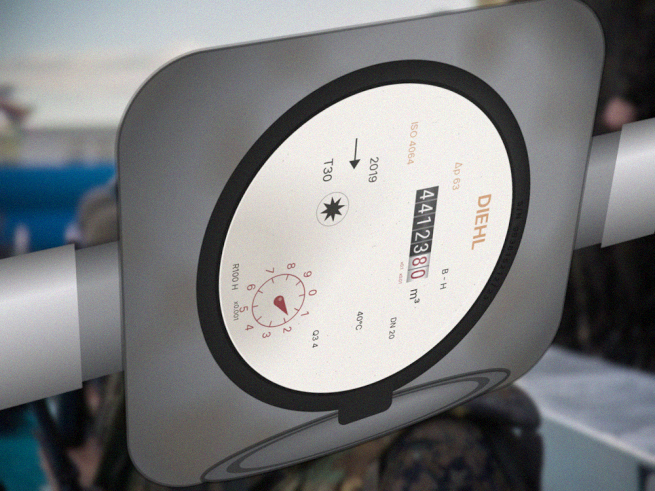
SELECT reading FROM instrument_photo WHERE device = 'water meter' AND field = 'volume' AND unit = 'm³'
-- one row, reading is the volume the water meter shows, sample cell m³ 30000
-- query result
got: m³ 44123.801
